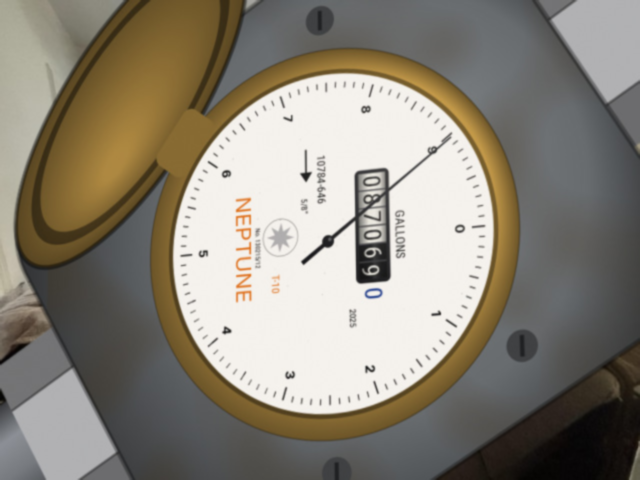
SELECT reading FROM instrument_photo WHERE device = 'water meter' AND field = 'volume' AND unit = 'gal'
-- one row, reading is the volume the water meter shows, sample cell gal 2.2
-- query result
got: gal 870689.0
